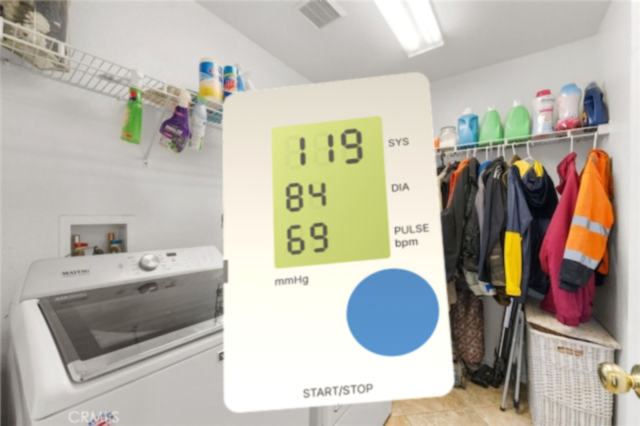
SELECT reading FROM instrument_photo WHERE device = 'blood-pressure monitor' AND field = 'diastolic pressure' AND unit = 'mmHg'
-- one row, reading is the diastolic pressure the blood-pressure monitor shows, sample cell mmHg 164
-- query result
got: mmHg 84
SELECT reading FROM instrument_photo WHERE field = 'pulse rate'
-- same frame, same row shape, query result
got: bpm 69
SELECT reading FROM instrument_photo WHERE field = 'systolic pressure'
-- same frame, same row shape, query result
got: mmHg 119
